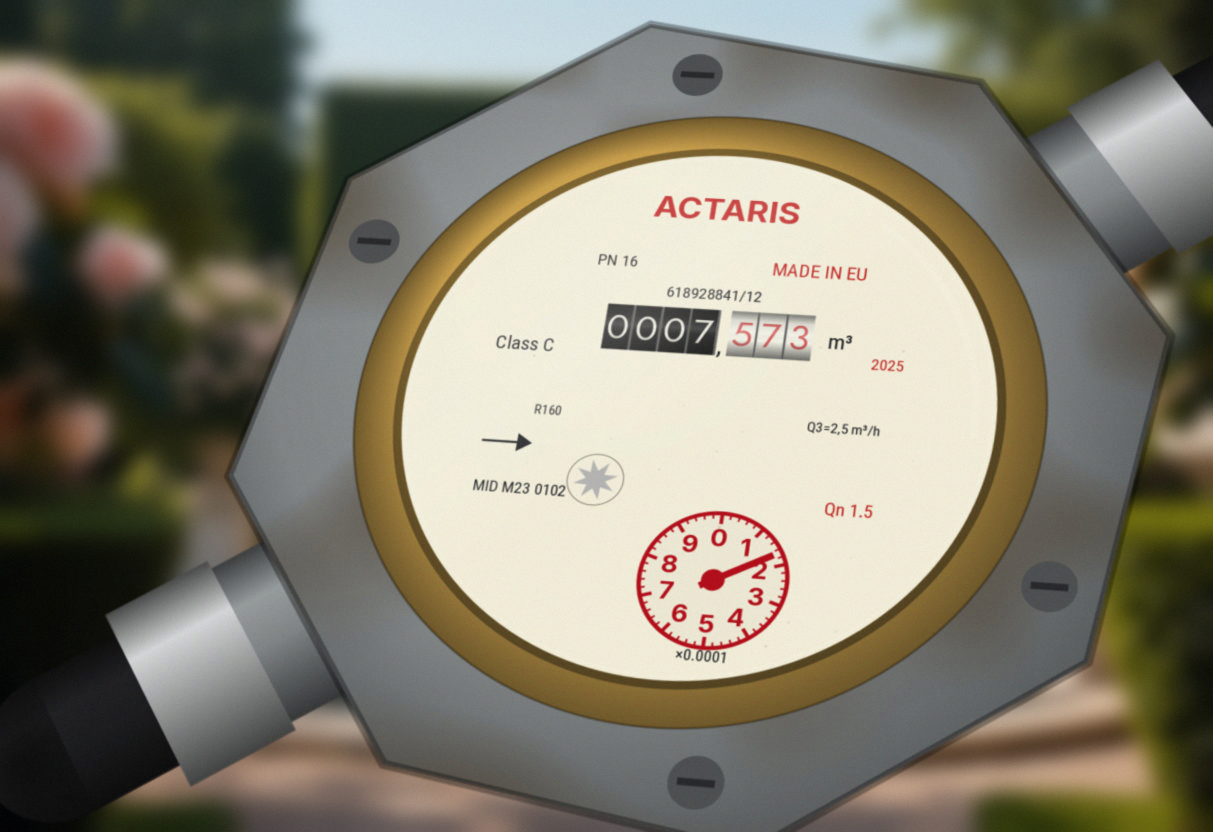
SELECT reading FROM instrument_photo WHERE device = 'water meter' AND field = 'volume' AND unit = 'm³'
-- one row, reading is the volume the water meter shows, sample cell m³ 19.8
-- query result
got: m³ 7.5731
